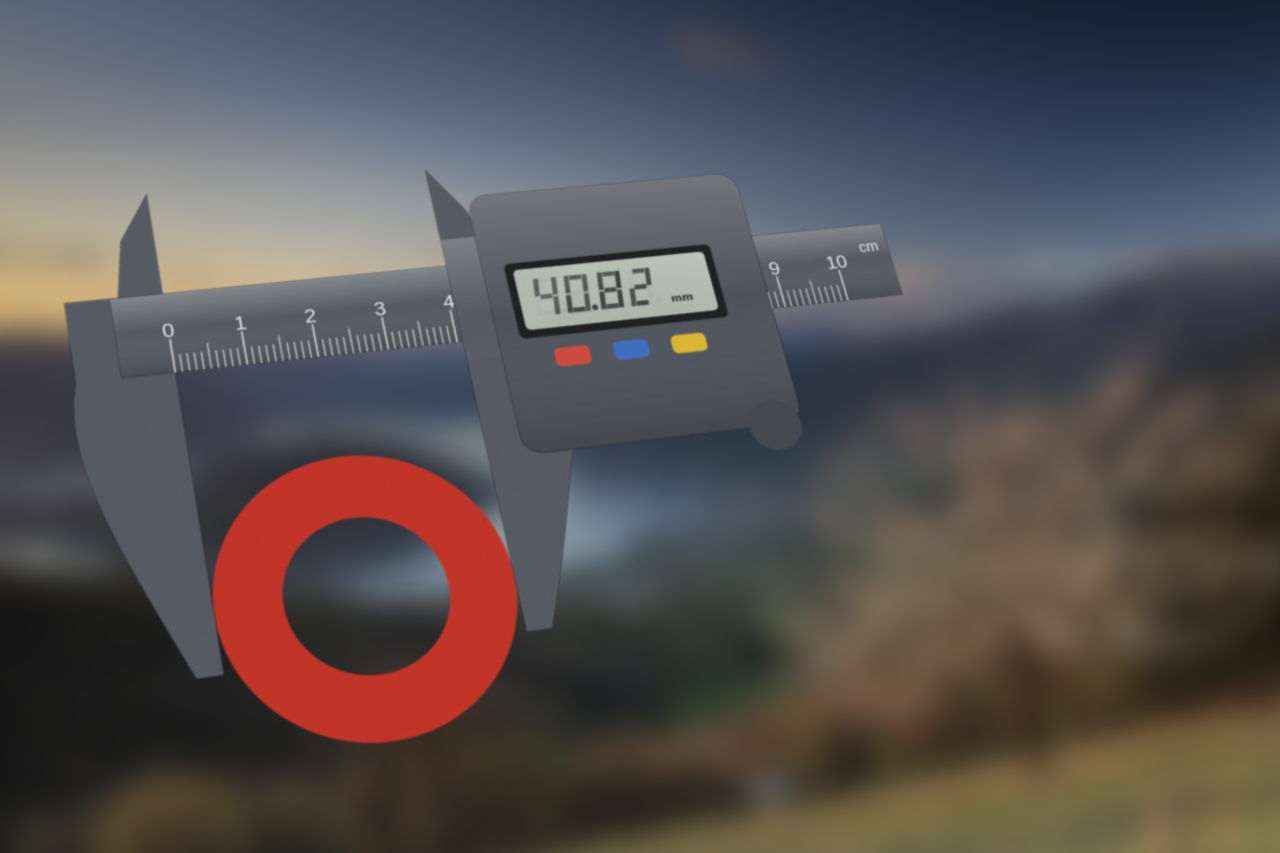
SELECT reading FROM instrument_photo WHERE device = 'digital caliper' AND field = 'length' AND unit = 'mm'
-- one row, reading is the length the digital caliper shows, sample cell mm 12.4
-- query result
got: mm 40.82
